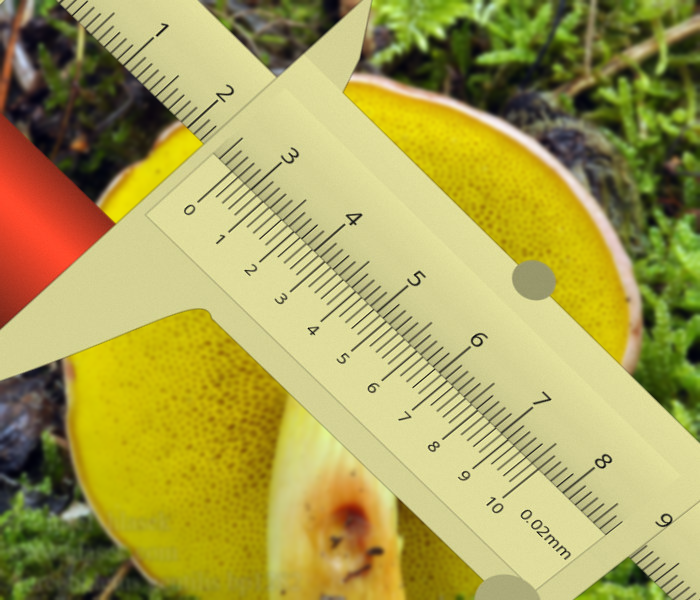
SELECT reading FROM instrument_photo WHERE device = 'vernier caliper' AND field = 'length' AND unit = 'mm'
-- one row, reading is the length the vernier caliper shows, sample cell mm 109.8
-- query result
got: mm 27.0
